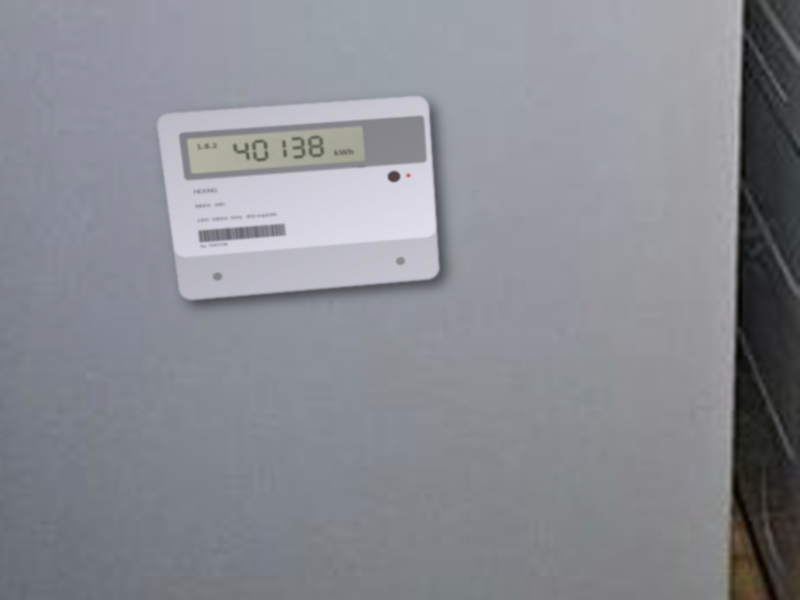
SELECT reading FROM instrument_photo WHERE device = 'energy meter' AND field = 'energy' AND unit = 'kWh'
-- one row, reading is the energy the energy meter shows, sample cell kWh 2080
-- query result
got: kWh 40138
